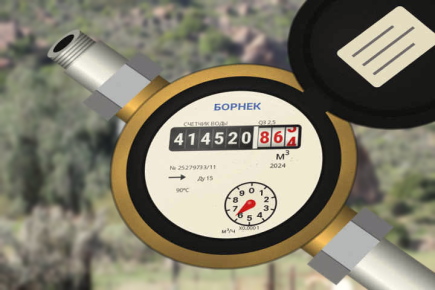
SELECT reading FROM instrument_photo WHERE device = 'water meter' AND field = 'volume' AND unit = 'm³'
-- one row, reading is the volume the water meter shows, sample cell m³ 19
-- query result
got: m³ 414520.8636
